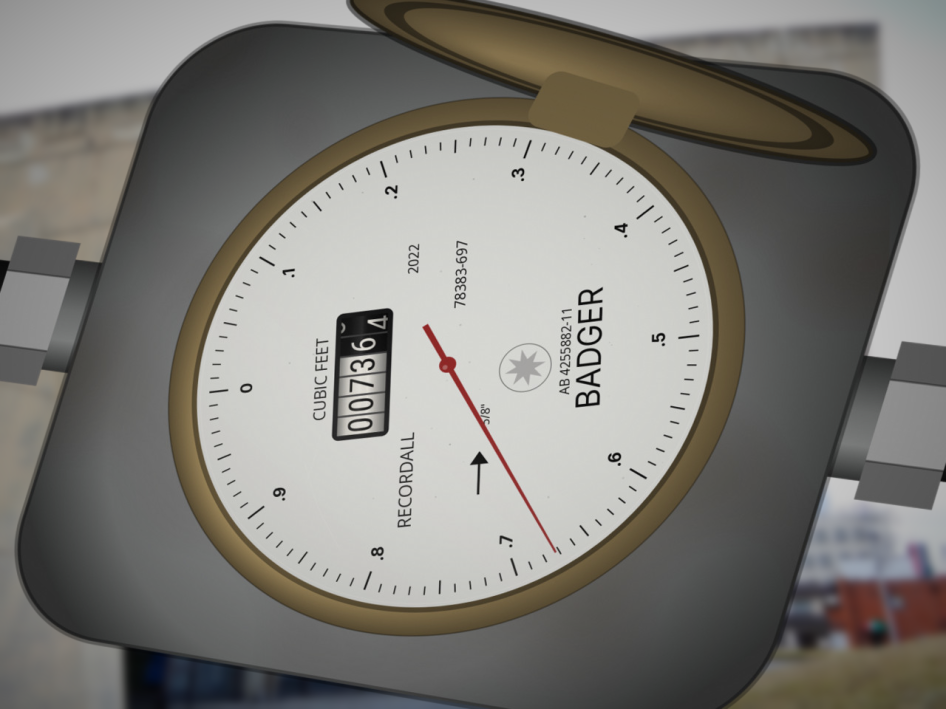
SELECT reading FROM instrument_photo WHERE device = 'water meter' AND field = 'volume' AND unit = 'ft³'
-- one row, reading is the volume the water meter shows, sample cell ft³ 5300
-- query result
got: ft³ 7363.67
